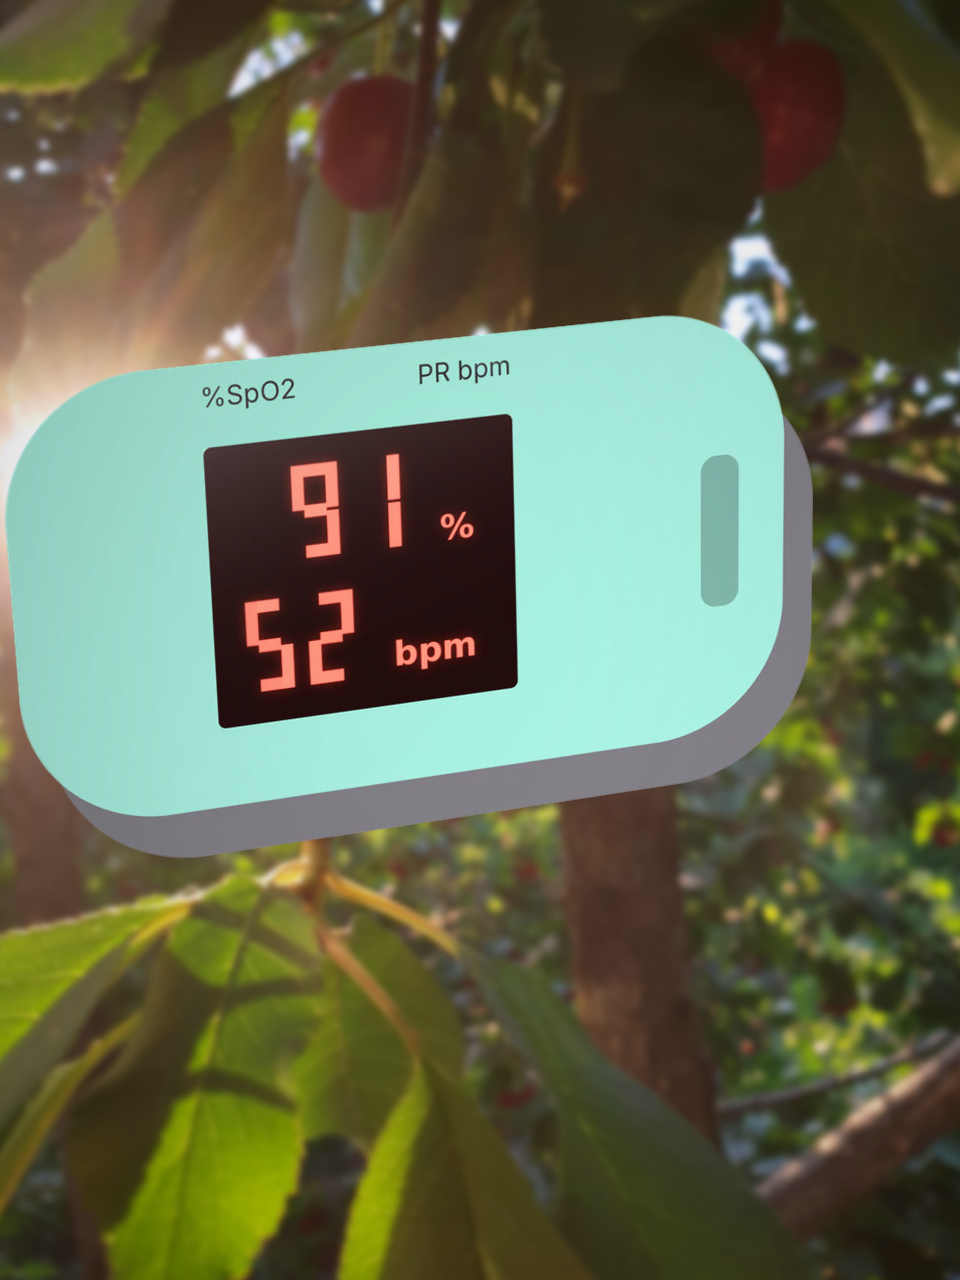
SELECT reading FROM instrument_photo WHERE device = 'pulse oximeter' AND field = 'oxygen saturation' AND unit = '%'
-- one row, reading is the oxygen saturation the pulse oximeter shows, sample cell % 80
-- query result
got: % 91
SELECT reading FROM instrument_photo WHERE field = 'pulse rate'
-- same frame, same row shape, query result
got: bpm 52
